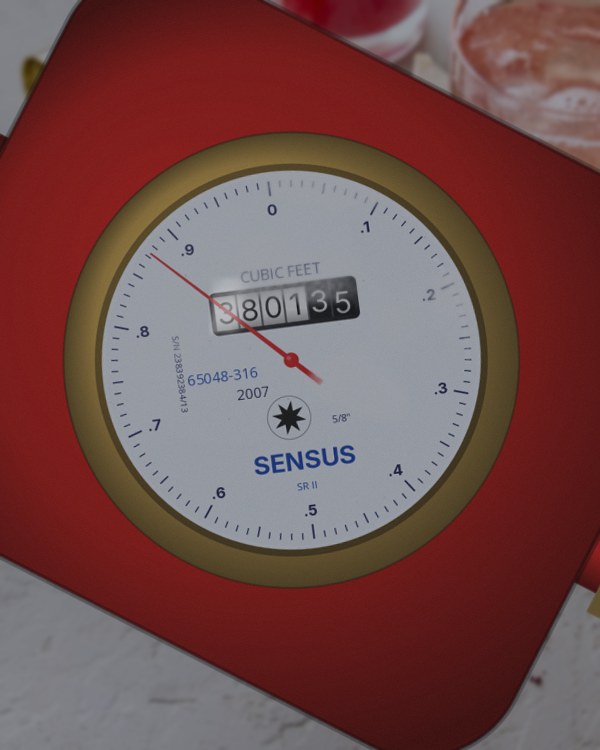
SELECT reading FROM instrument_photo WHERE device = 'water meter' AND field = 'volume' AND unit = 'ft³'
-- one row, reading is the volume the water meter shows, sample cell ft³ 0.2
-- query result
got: ft³ 380134.87
